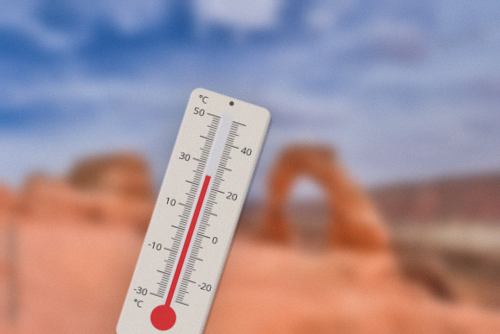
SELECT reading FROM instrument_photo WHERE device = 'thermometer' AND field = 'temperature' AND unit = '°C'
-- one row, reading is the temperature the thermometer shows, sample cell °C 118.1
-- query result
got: °C 25
